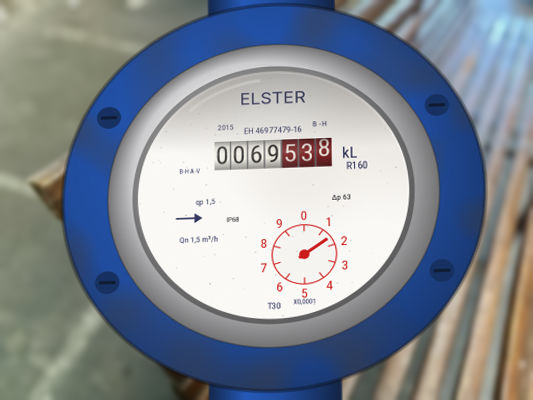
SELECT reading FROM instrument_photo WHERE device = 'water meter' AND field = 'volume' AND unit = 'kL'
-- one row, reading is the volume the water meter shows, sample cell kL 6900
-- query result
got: kL 69.5381
